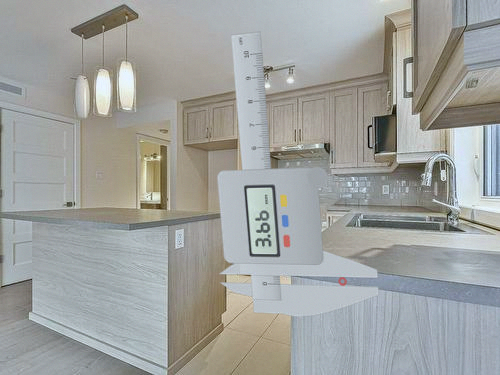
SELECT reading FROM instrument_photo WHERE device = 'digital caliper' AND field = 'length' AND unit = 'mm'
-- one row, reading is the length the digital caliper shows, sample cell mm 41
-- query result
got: mm 3.66
